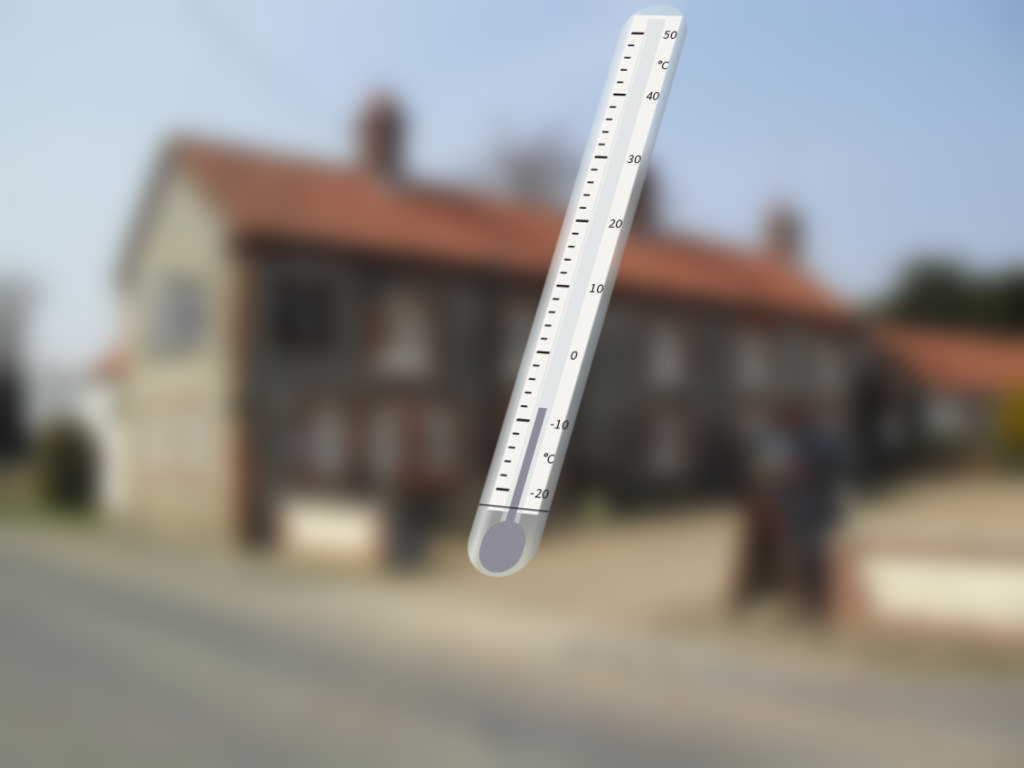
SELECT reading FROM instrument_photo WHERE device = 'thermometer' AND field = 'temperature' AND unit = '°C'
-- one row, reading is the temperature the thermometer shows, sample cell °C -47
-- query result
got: °C -8
